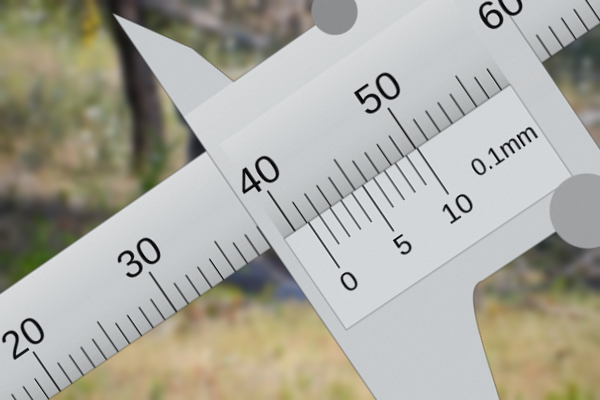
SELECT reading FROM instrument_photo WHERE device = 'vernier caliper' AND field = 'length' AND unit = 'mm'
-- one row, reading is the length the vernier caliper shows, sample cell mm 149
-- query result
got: mm 41.1
